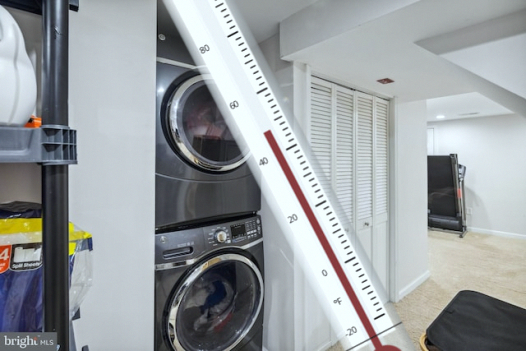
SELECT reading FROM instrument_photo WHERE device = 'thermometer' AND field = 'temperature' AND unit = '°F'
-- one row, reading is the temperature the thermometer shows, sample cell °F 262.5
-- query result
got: °F 48
